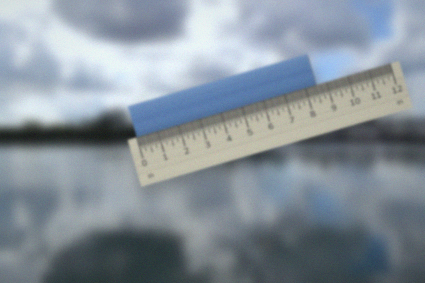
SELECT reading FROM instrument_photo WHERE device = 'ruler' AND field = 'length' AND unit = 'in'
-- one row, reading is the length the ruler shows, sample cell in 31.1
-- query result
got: in 8.5
